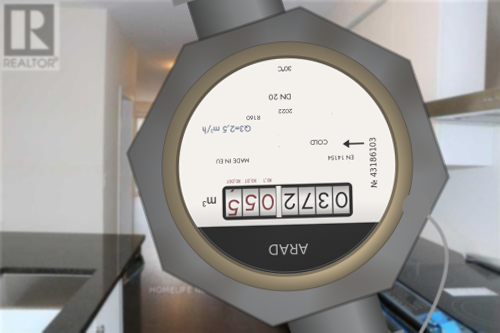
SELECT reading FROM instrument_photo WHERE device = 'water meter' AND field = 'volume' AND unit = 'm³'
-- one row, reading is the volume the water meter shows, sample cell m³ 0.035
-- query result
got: m³ 372.055
